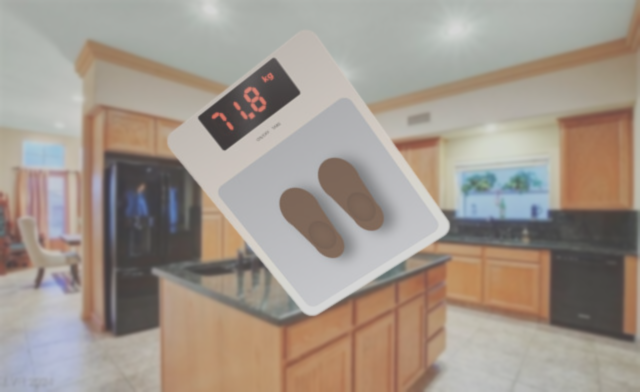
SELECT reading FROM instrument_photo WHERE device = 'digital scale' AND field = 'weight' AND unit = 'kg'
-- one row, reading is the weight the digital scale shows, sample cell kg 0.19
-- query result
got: kg 71.8
